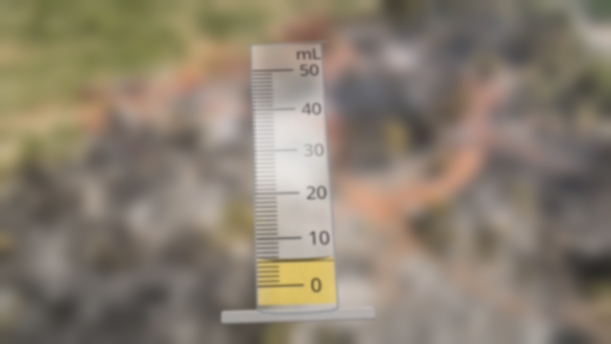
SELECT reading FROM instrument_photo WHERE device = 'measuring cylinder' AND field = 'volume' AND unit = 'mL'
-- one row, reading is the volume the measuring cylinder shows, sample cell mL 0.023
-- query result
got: mL 5
